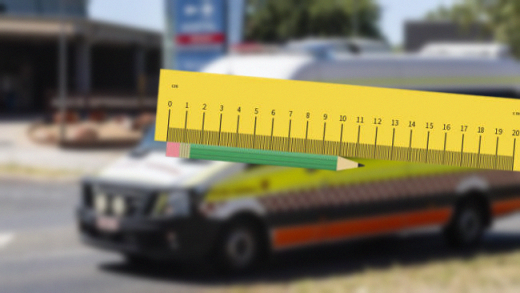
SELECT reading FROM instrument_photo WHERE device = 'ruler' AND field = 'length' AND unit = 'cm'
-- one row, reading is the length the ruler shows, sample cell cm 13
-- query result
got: cm 11.5
